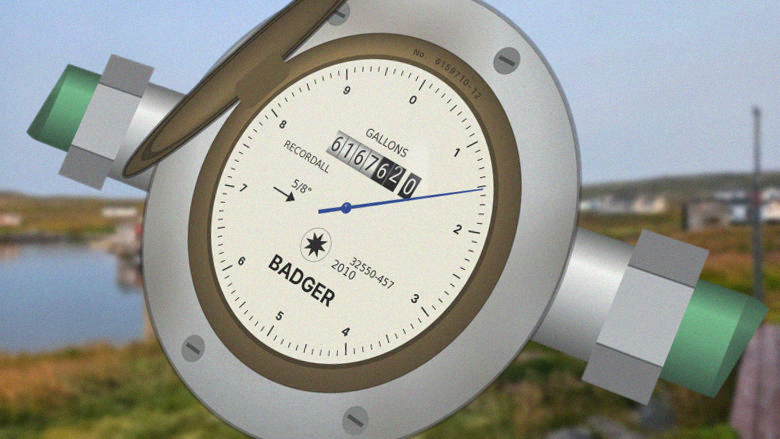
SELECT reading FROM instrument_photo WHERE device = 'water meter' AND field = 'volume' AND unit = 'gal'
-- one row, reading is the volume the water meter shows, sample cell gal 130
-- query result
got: gal 6167621.5
